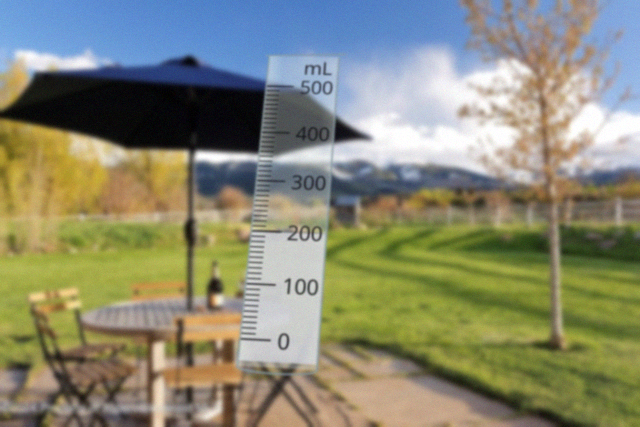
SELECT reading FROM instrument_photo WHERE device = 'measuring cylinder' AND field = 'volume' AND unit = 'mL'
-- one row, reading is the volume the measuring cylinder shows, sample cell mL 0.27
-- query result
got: mL 200
